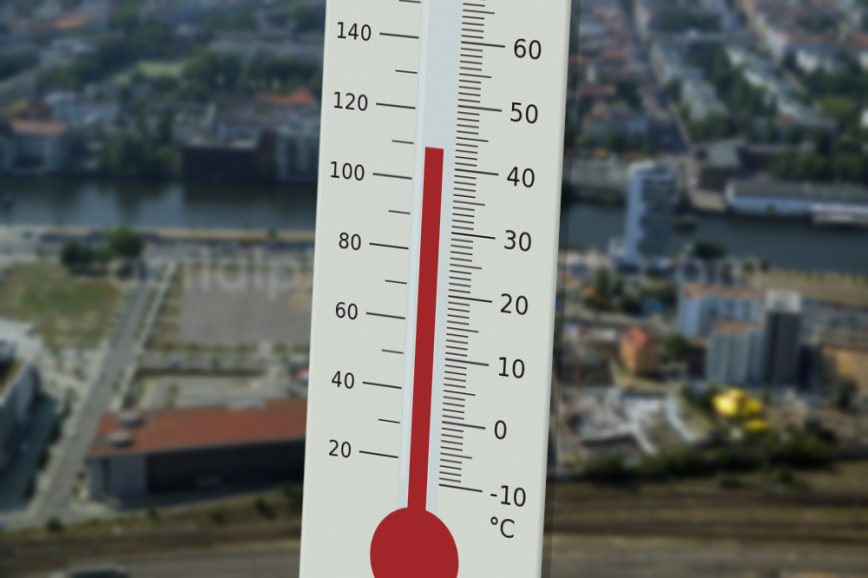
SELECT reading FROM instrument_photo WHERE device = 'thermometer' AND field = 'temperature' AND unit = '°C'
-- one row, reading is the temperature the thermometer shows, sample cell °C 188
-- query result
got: °C 43
